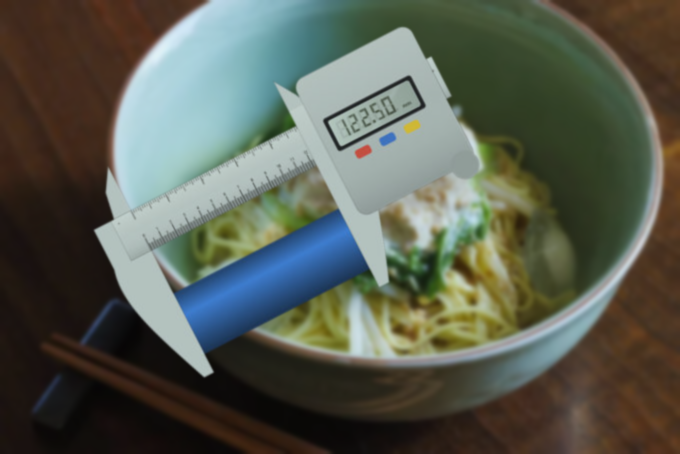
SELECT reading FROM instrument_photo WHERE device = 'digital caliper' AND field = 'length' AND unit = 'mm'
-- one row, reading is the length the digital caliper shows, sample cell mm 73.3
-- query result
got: mm 122.50
